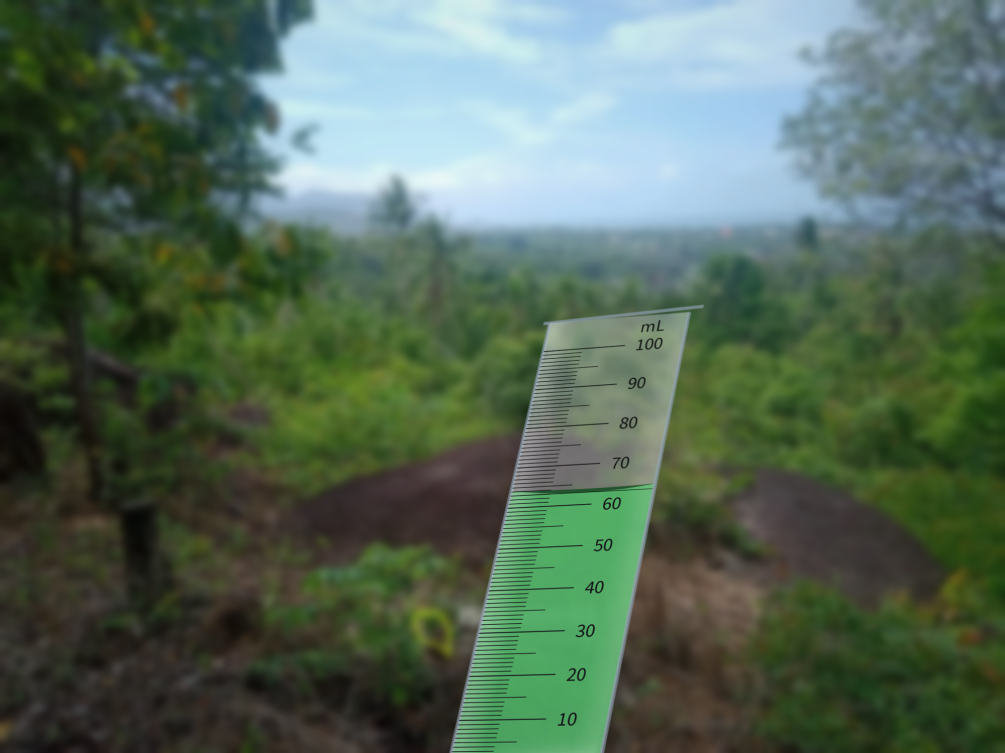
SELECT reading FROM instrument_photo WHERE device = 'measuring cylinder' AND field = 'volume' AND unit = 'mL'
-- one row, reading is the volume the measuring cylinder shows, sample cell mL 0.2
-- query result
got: mL 63
